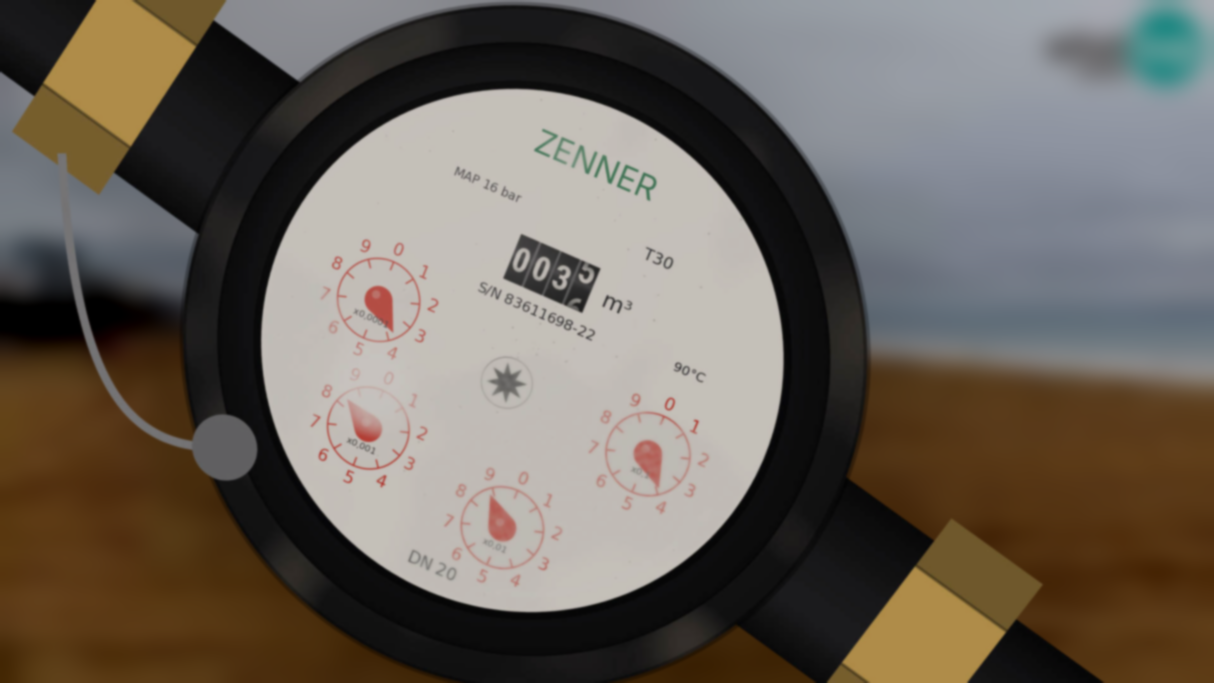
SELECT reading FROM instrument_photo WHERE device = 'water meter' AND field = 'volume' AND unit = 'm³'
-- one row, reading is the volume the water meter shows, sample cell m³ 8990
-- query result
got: m³ 35.3883
